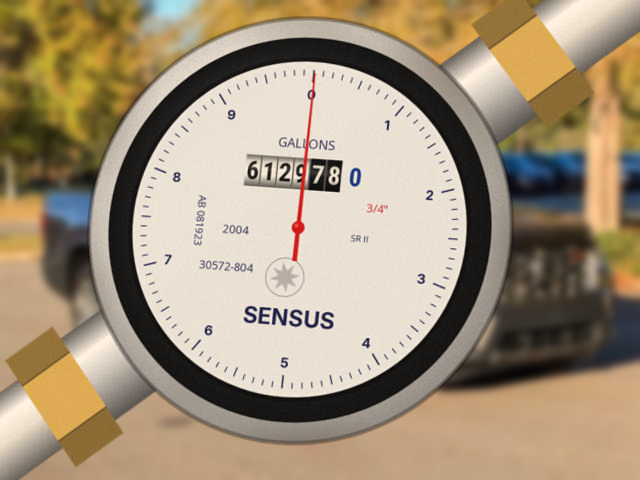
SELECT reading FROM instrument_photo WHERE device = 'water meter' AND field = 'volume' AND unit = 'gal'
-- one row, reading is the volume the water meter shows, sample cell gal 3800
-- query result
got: gal 6129780.0
